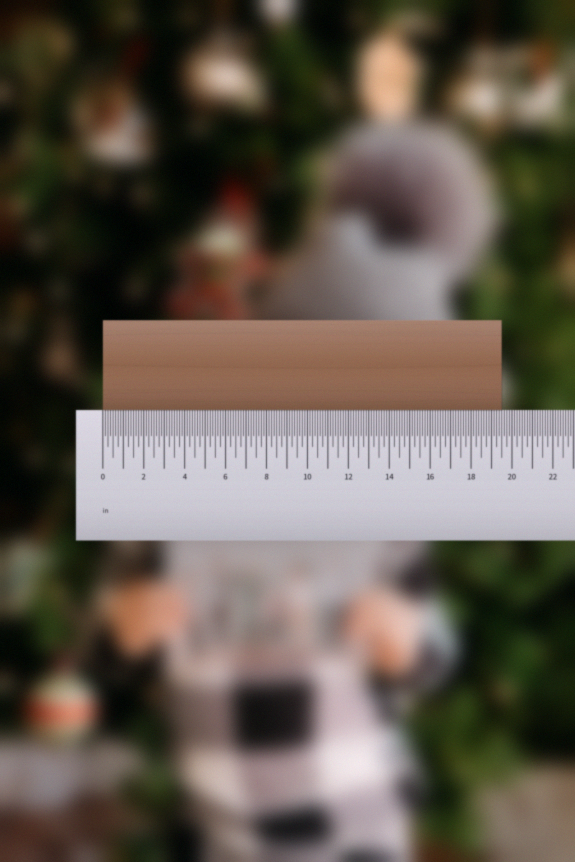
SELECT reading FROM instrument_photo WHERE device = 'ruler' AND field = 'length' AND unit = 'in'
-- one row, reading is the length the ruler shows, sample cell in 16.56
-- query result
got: in 19.5
